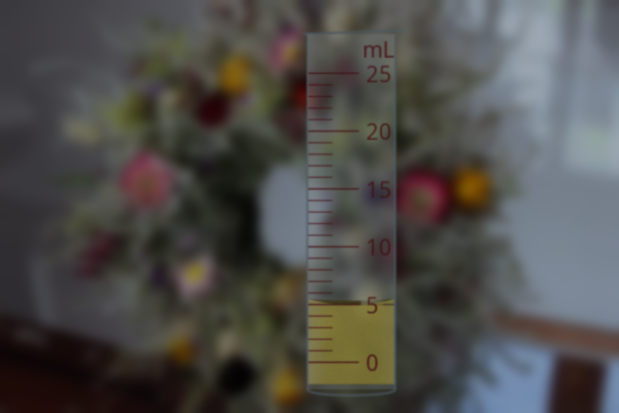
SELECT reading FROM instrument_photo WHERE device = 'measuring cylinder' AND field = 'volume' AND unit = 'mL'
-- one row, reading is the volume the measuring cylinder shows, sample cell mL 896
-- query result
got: mL 5
